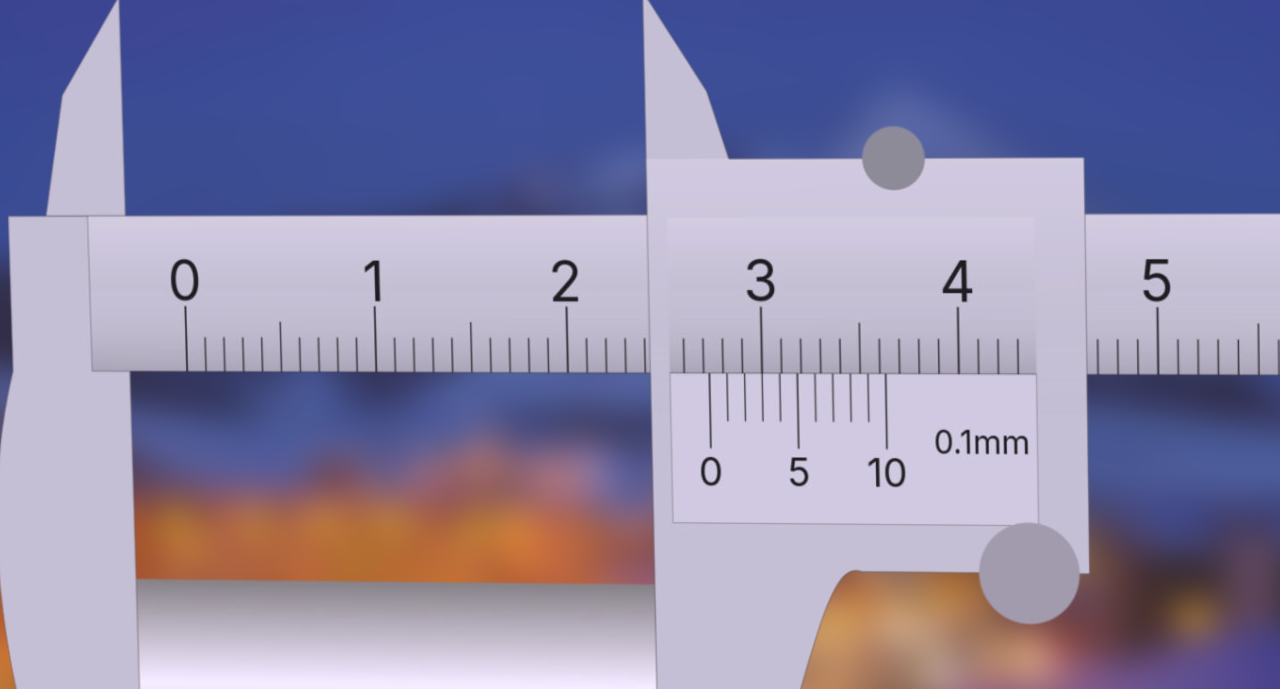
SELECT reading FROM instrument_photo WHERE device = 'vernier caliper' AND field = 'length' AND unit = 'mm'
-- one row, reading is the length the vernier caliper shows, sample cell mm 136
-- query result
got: mm 27.3
